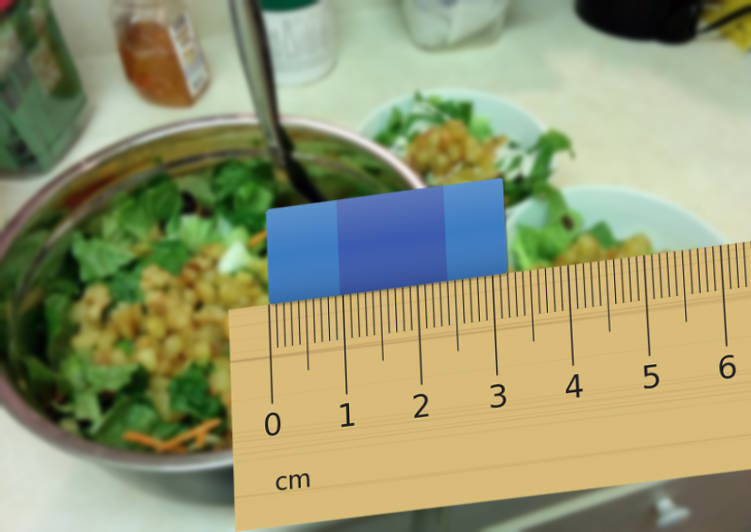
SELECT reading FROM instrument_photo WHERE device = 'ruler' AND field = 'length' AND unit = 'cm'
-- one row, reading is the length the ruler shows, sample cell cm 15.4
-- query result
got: cm 3.2
